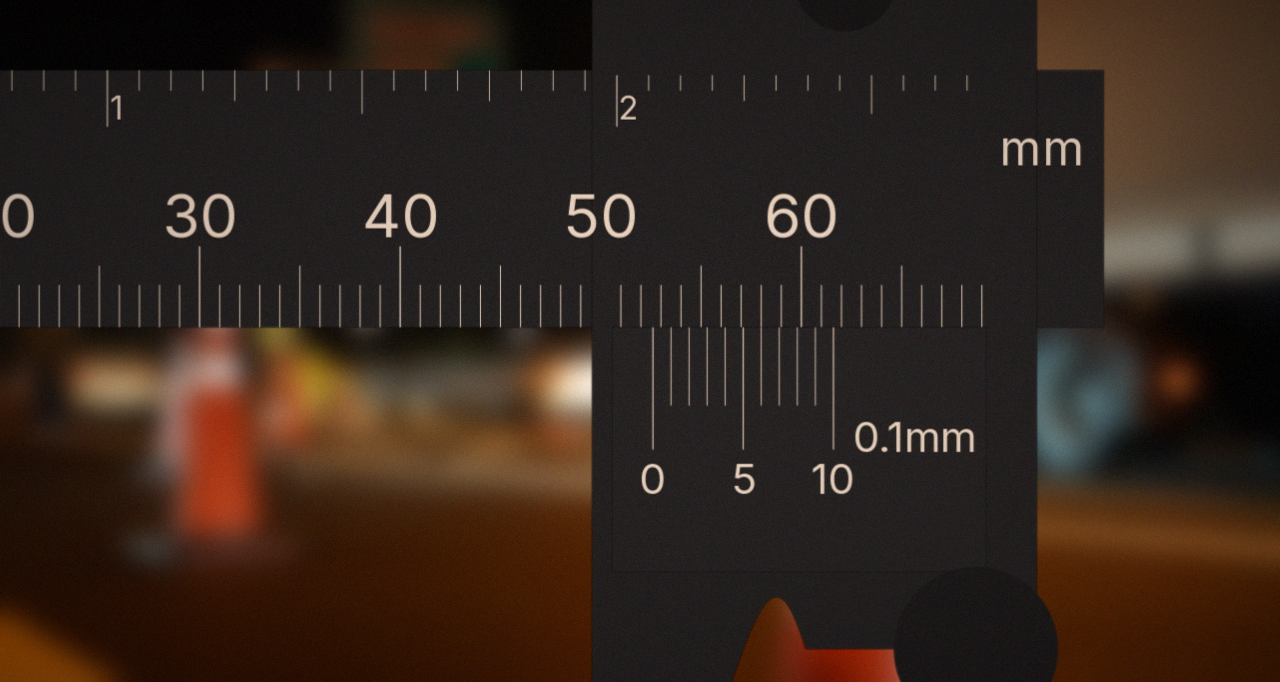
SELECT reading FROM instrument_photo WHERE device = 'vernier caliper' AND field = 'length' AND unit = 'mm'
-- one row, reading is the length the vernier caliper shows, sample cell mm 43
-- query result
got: mm 52.6
